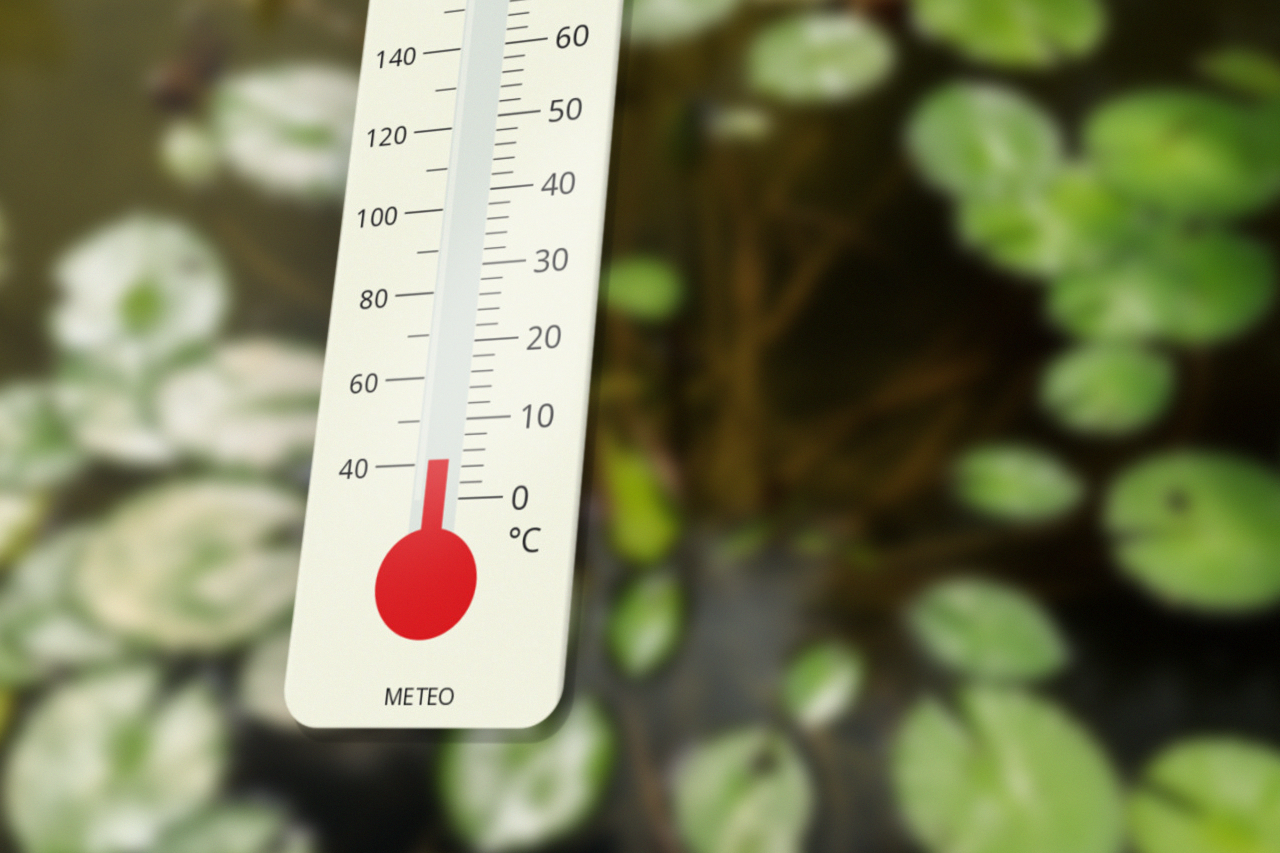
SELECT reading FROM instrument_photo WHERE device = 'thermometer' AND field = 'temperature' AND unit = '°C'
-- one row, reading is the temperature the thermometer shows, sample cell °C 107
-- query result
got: °C 5
